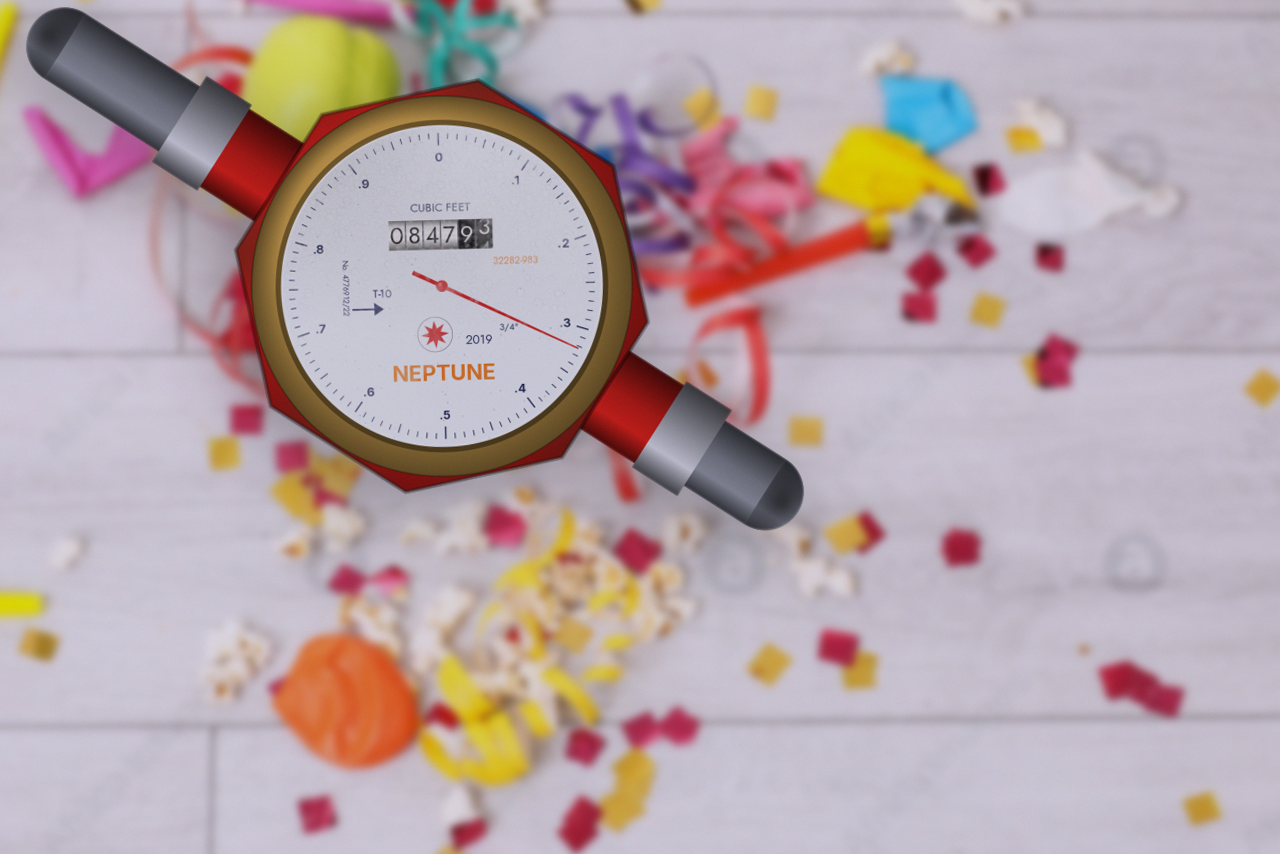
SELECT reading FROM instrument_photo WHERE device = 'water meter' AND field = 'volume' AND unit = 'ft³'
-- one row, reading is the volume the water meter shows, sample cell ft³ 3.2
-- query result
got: ft³ 84793.32
